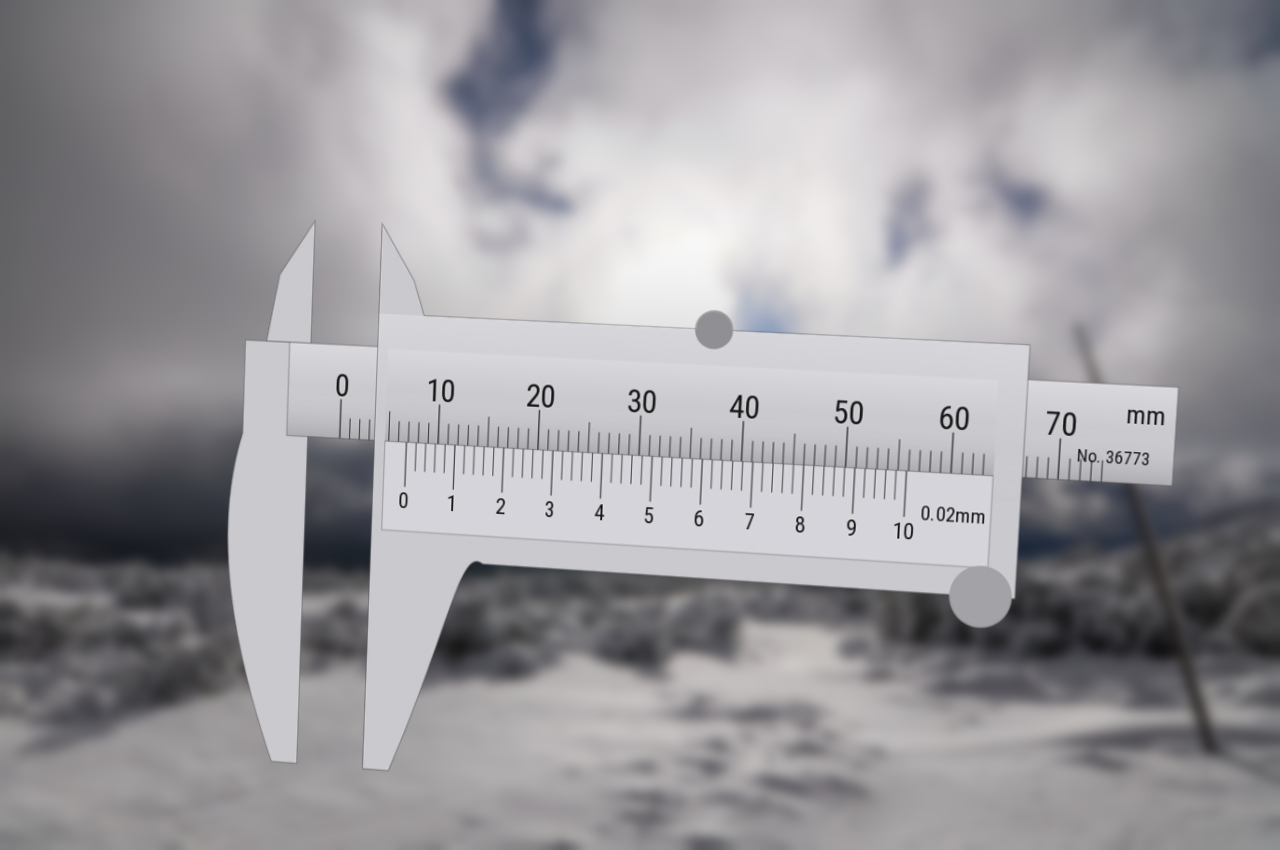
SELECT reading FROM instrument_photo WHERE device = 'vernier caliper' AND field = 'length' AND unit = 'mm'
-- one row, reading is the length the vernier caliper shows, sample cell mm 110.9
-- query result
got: mm 6.8
